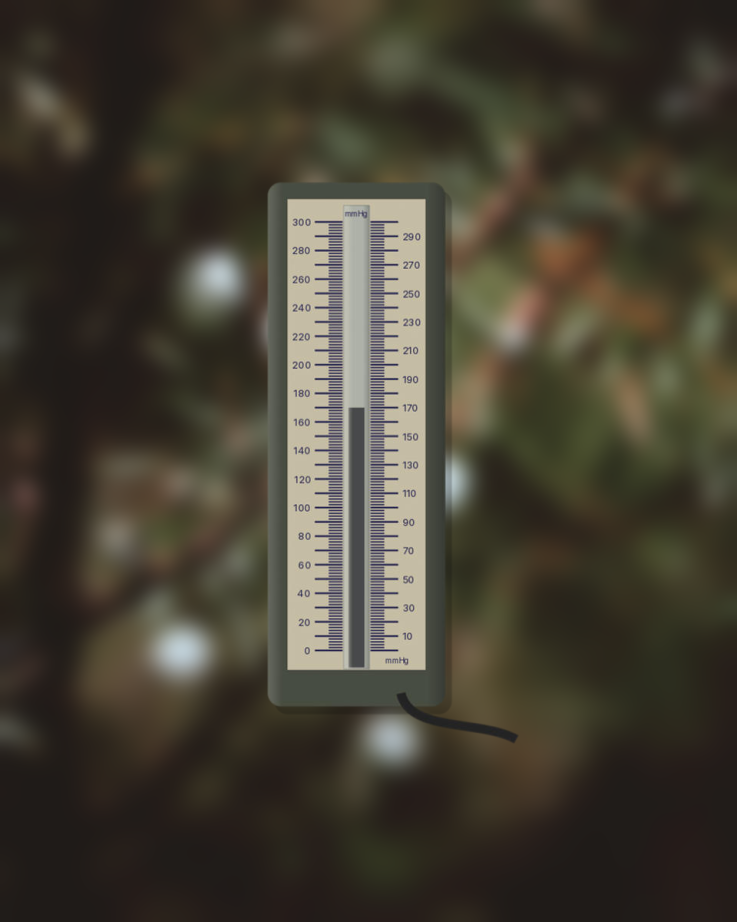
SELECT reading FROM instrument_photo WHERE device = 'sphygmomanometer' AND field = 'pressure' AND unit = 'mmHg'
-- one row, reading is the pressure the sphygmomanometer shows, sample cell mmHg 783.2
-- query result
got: mmHg 170
